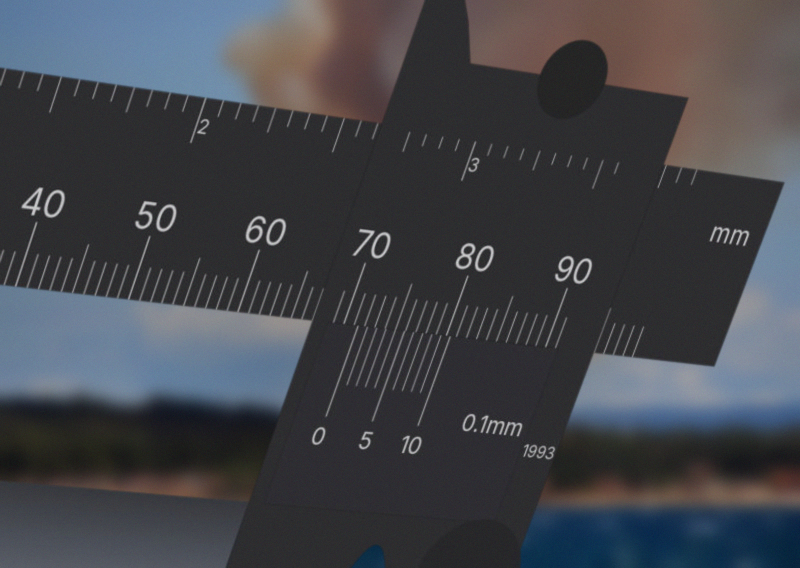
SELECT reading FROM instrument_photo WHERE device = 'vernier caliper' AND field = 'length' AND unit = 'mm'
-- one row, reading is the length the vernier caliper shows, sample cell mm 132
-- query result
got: mm 71.4
